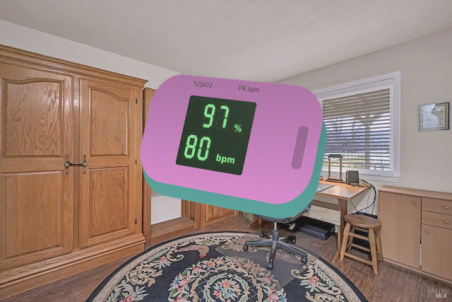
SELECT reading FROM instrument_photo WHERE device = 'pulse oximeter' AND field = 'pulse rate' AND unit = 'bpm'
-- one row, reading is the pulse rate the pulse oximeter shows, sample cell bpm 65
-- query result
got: bpm 80
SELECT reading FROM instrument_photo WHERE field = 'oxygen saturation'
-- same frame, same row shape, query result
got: % 97
